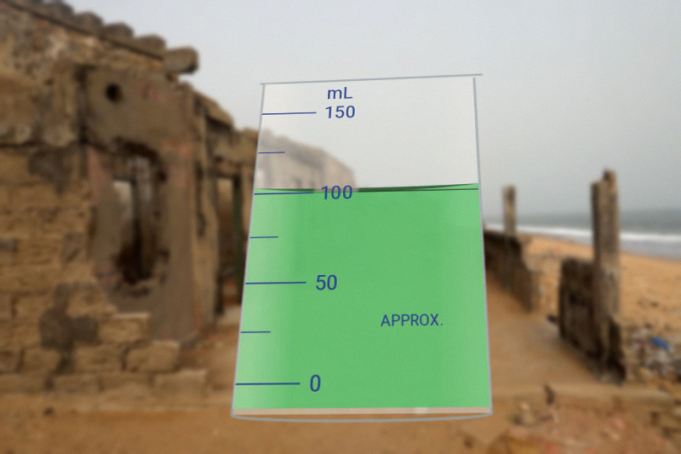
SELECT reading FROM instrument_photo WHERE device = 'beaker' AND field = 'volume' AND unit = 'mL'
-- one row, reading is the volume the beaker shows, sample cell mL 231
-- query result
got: mL 100
